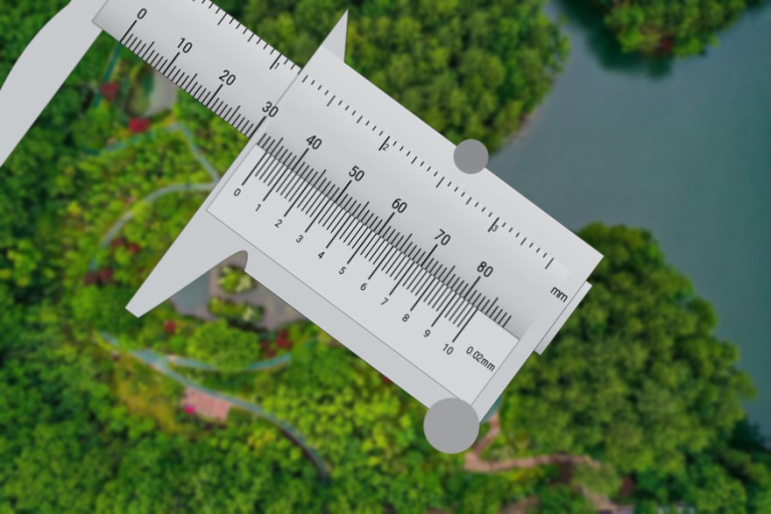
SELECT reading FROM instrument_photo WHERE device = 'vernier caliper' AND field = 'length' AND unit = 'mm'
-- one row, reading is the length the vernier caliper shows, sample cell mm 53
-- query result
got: mm 34.2
